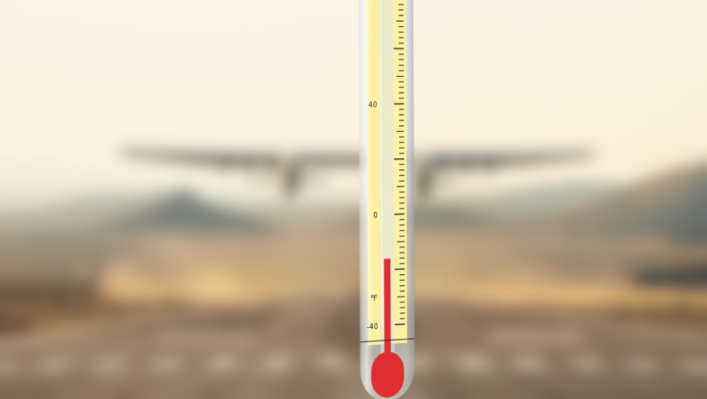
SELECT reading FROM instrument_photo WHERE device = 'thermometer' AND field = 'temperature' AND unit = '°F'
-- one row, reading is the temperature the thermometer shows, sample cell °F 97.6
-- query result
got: °F -16
